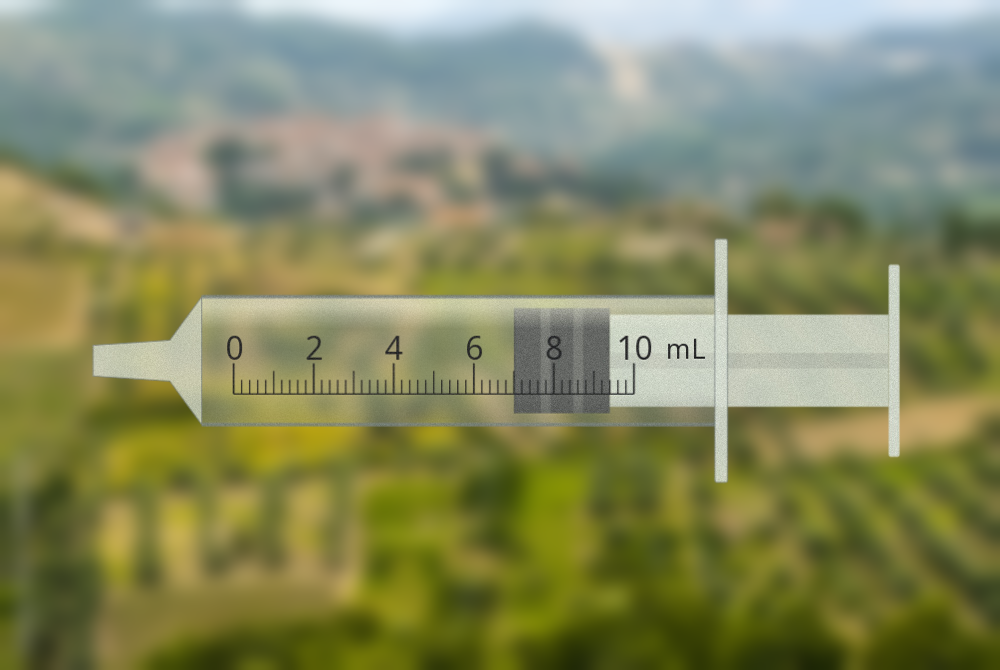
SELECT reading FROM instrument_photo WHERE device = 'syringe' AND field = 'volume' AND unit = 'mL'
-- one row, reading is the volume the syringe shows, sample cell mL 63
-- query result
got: mL 7
